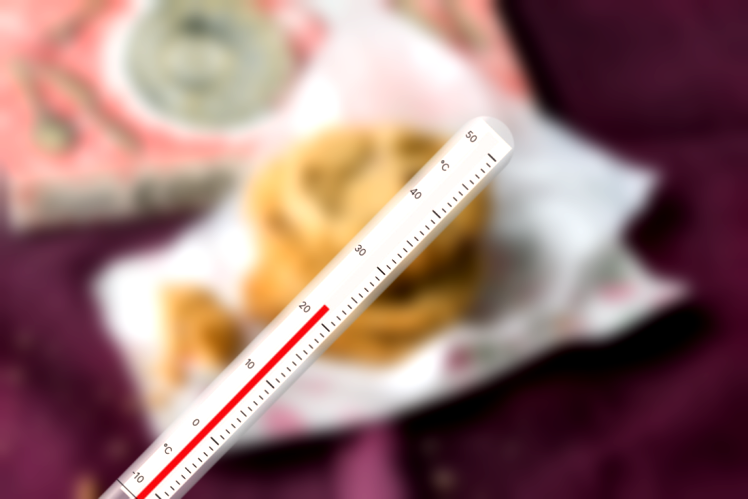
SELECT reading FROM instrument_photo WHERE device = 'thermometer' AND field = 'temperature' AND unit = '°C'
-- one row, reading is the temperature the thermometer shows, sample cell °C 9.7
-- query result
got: °C 22
